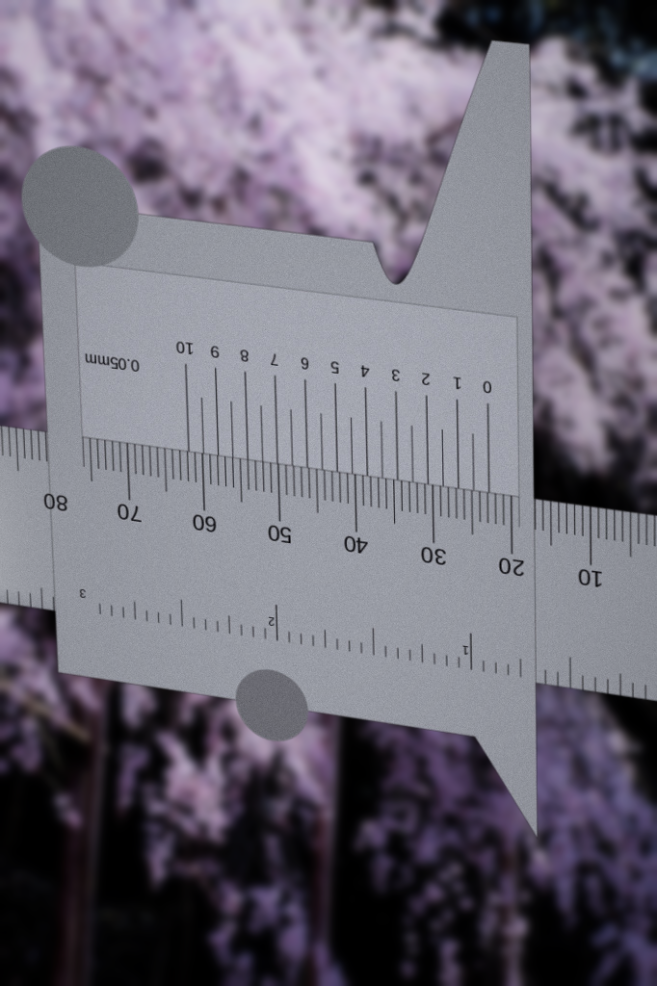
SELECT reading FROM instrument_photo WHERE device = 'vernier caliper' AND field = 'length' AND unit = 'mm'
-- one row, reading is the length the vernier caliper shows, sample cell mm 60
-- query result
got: mm 22.8
